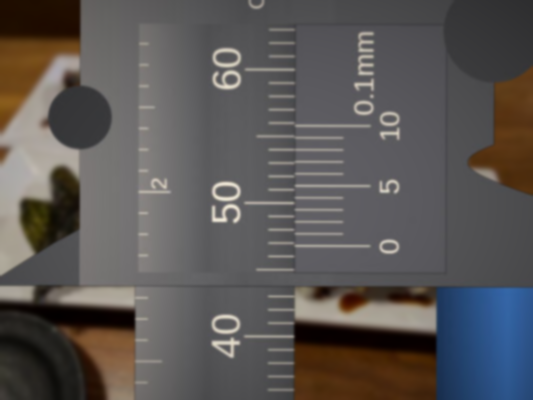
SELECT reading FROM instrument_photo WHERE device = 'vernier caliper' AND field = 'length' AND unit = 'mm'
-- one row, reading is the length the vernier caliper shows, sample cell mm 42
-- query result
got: mm 46.8
